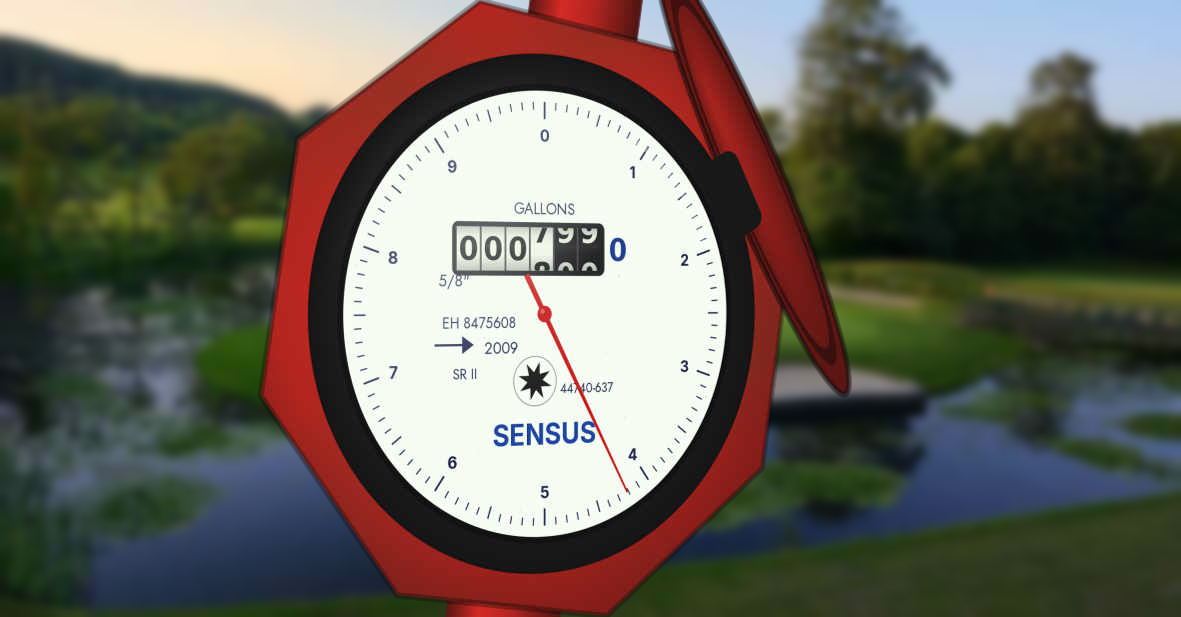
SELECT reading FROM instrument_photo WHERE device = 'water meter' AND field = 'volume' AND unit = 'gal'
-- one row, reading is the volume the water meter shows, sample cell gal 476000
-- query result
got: gal 7994.2
